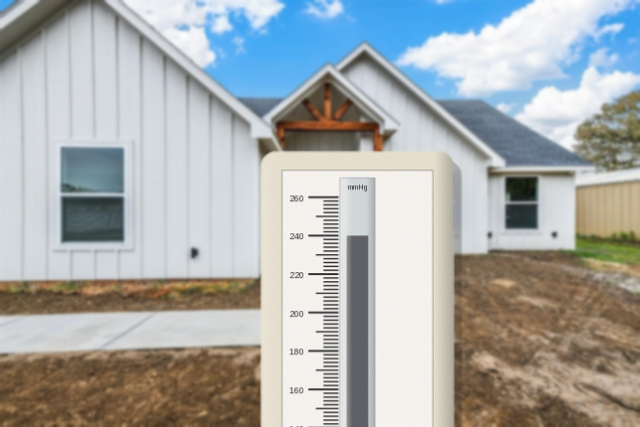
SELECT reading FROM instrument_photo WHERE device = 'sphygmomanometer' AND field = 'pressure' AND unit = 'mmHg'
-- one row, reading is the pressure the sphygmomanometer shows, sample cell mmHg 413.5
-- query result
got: mmHg 240
